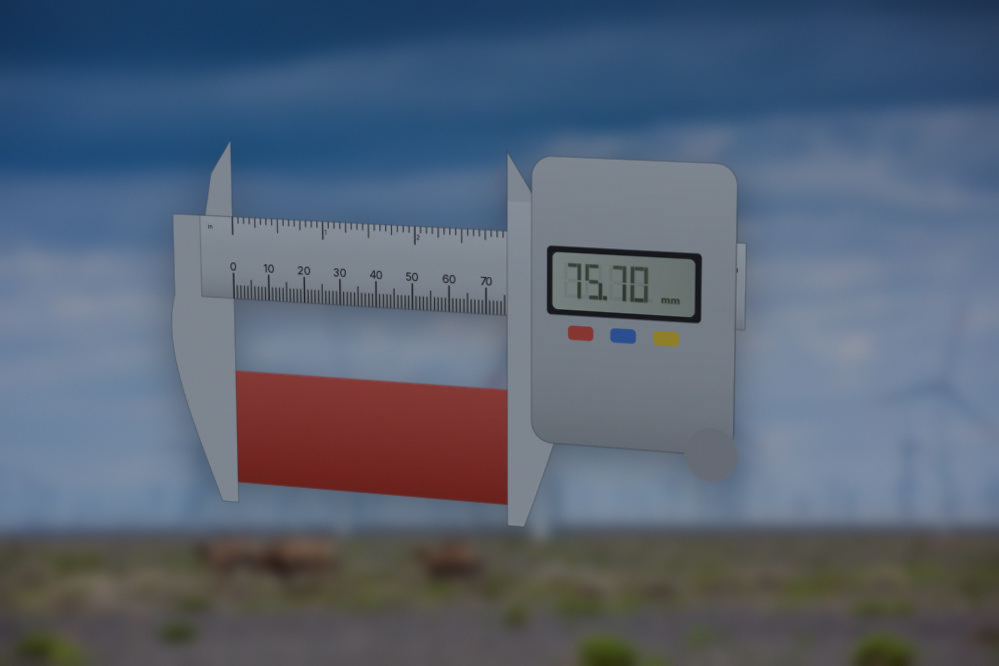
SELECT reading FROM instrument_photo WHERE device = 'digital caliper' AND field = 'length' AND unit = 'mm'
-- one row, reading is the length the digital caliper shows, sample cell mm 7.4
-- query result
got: mm 75.70
